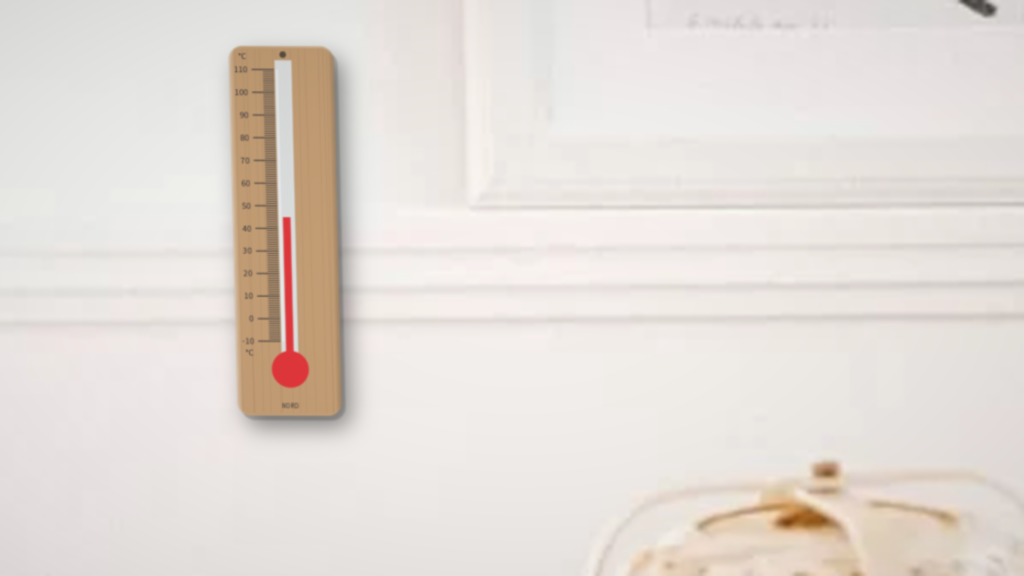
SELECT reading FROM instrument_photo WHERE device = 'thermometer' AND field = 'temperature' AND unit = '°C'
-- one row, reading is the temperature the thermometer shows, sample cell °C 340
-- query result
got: °C 45
